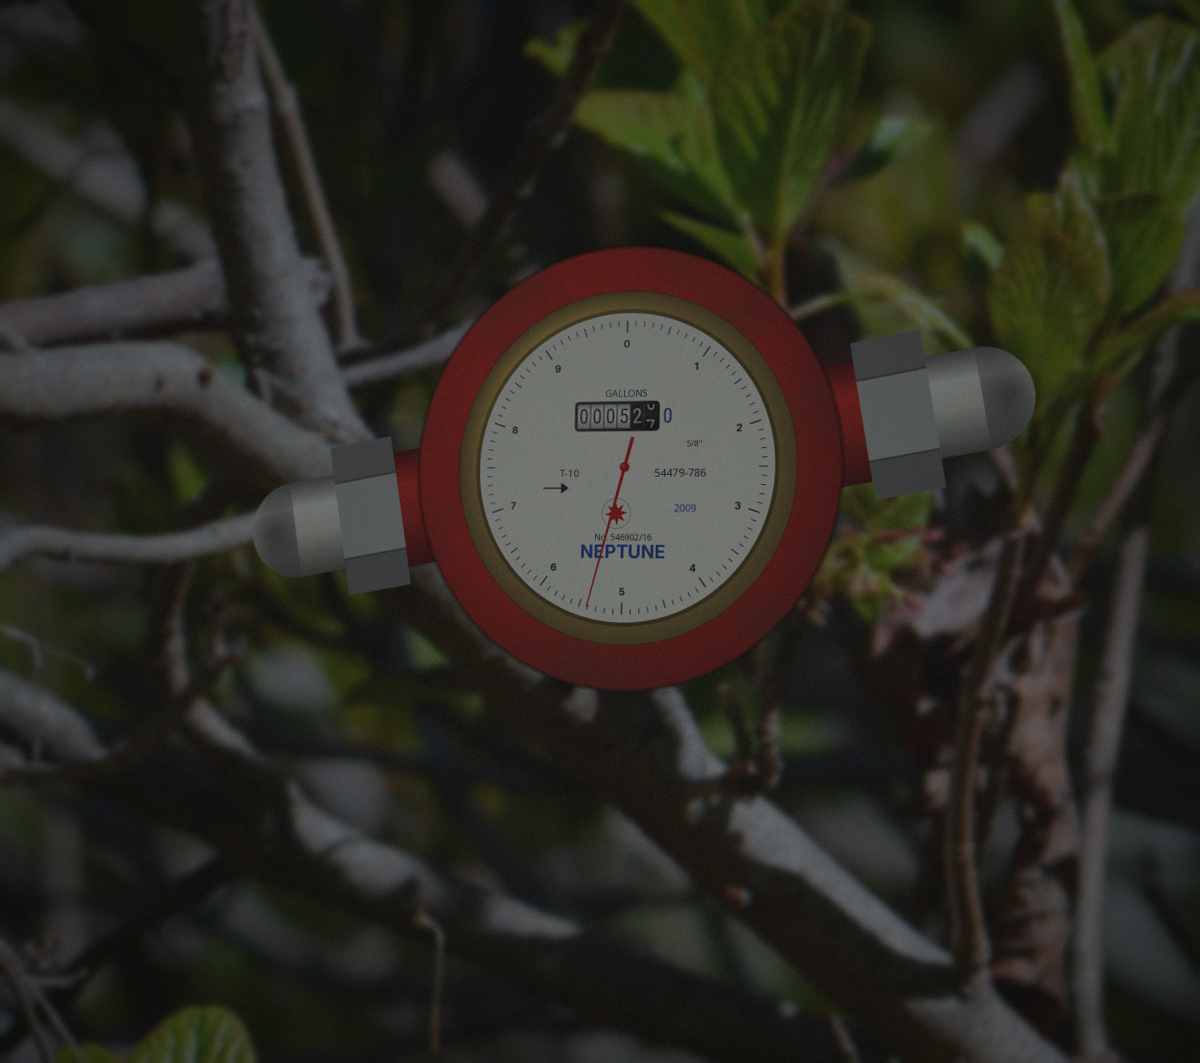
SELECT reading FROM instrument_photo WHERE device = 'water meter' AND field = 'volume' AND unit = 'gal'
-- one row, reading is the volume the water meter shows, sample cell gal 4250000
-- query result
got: gal 5265.4
